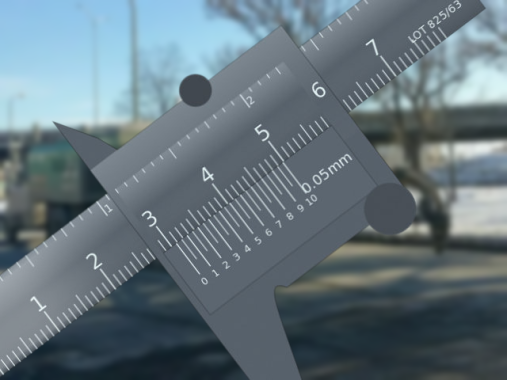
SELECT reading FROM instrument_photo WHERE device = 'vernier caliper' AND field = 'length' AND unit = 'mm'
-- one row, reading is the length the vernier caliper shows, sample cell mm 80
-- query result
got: mm 30.8
